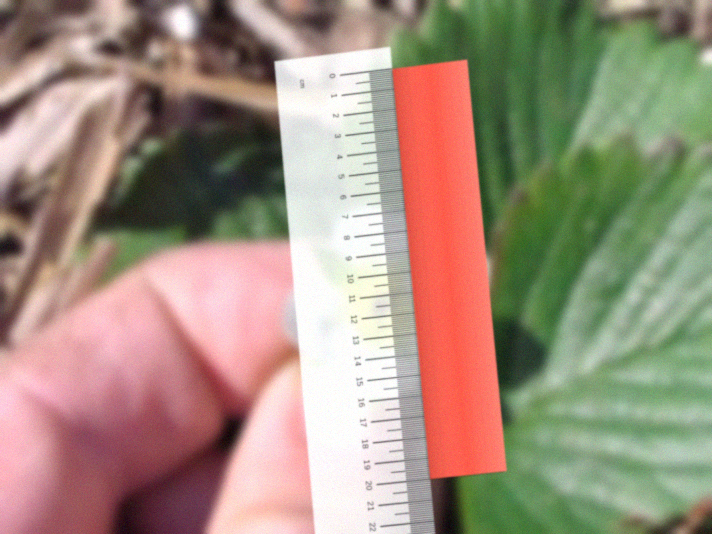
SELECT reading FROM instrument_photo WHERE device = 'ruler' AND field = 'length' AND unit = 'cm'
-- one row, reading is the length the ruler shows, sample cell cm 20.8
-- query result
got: cm 20
